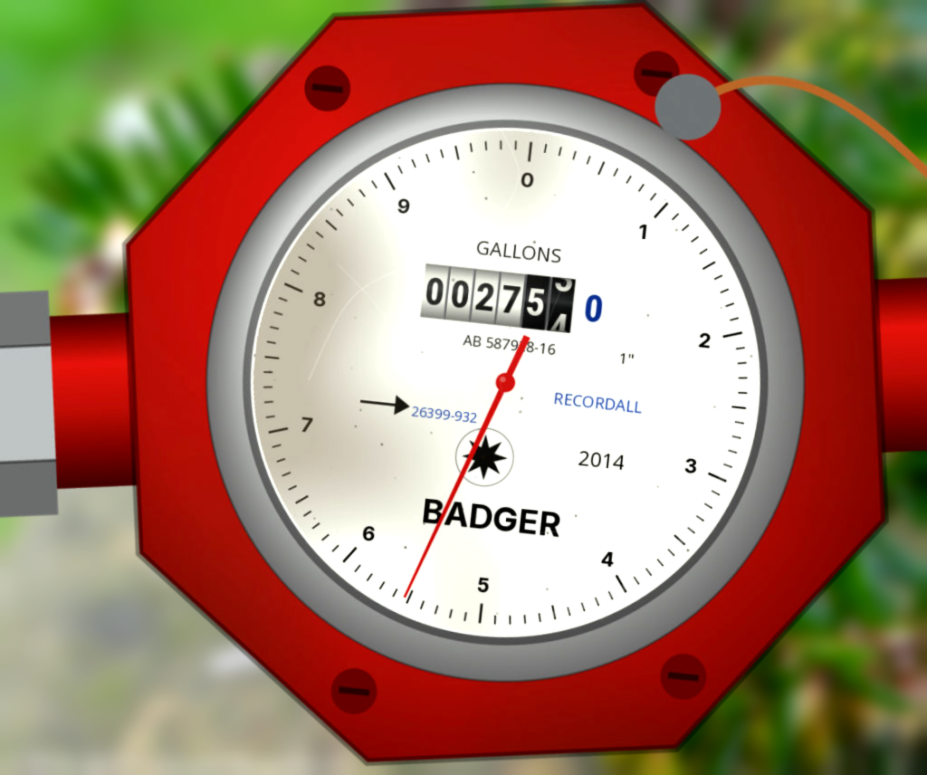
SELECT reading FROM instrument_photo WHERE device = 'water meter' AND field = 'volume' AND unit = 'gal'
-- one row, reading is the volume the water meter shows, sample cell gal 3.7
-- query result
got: gal 27535.5
